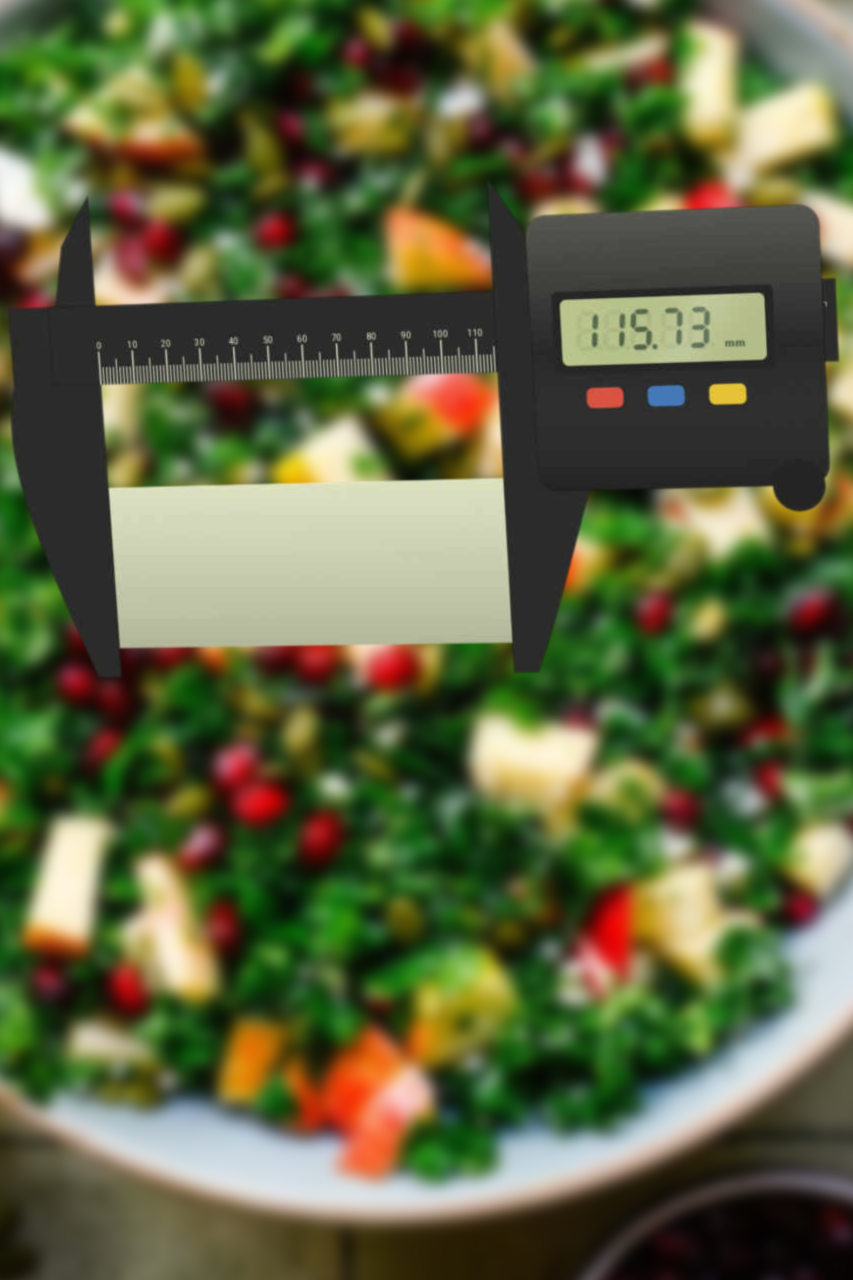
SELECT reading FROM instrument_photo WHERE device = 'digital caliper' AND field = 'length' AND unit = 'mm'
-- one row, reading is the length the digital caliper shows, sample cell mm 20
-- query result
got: mm 115.73
